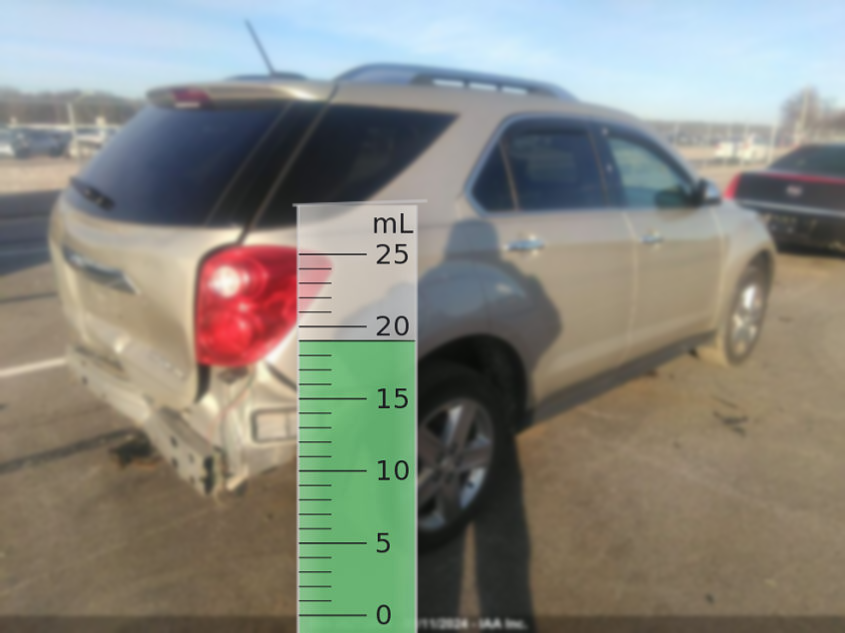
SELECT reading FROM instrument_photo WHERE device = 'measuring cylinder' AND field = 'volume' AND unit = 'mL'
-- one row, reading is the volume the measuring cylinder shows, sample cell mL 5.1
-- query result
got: mL 19
